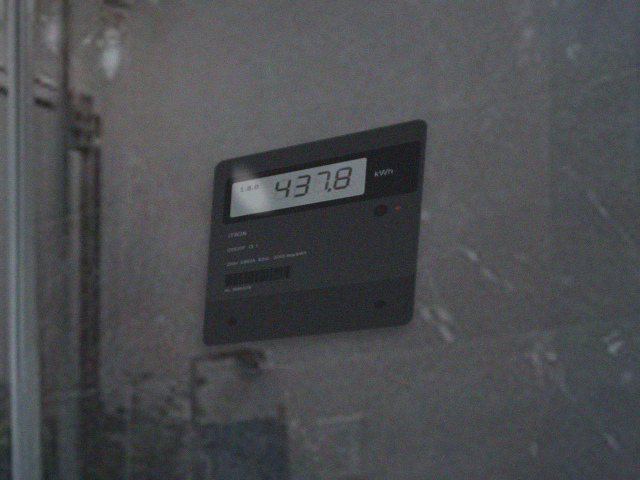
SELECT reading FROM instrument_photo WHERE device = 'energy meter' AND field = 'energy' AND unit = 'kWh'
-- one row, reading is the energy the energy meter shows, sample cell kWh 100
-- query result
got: kWh 437.8
